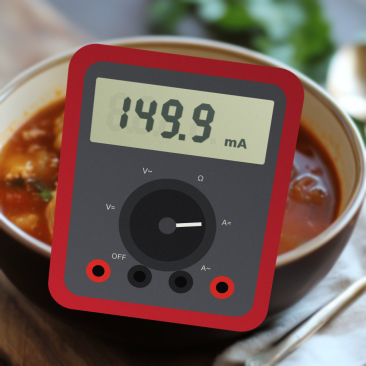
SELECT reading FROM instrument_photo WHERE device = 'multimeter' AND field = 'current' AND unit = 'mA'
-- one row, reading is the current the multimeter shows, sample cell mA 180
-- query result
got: mA 149.9
